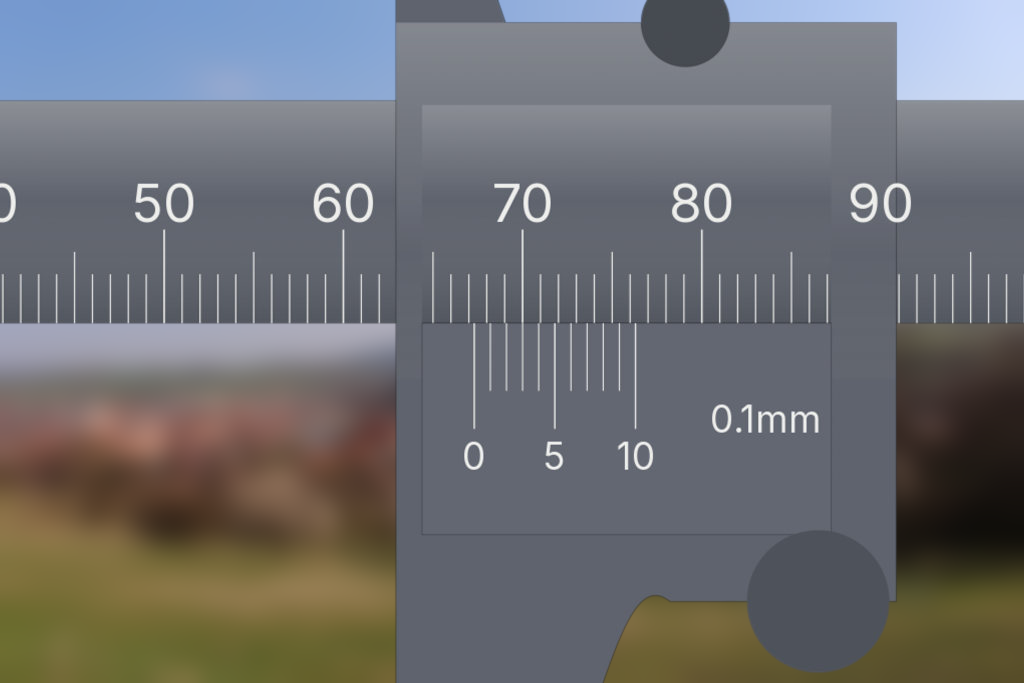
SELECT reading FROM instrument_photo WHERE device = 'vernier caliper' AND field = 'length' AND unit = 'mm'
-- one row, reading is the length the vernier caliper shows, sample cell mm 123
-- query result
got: mm 67.3
